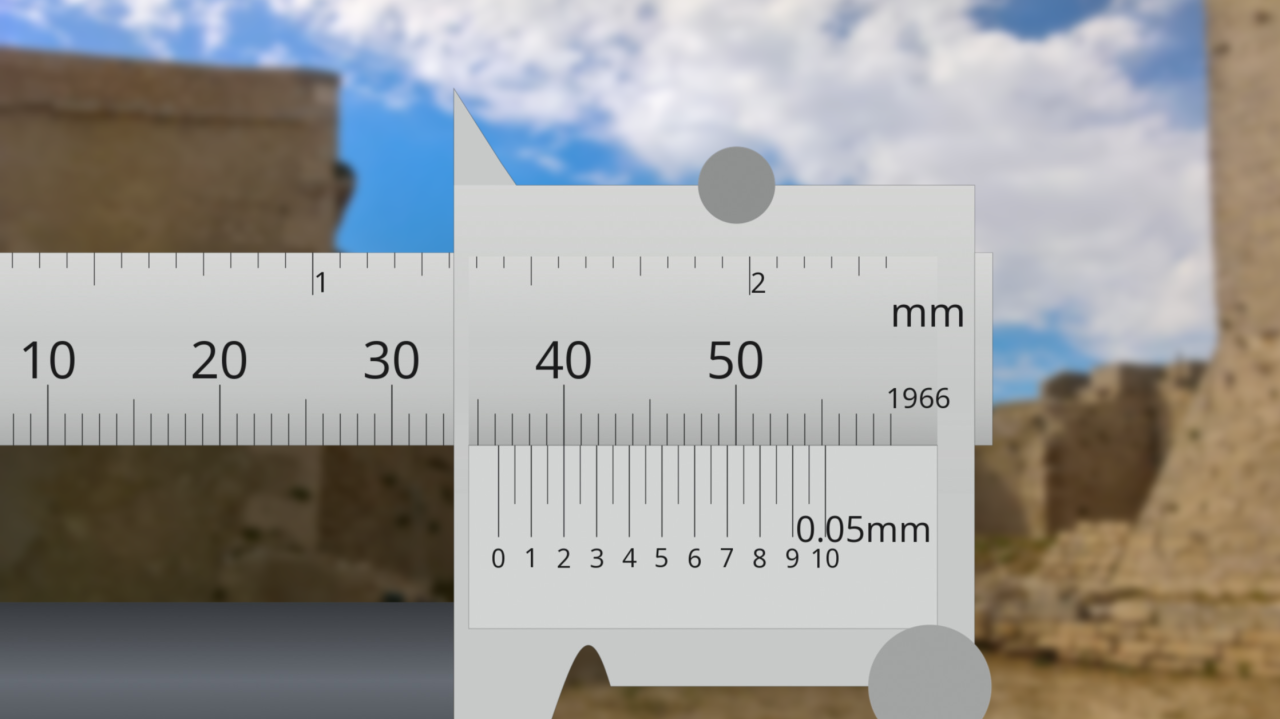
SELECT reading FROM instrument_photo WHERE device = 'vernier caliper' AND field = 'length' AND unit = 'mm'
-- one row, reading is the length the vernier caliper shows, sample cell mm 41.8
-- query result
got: mm 36.2
